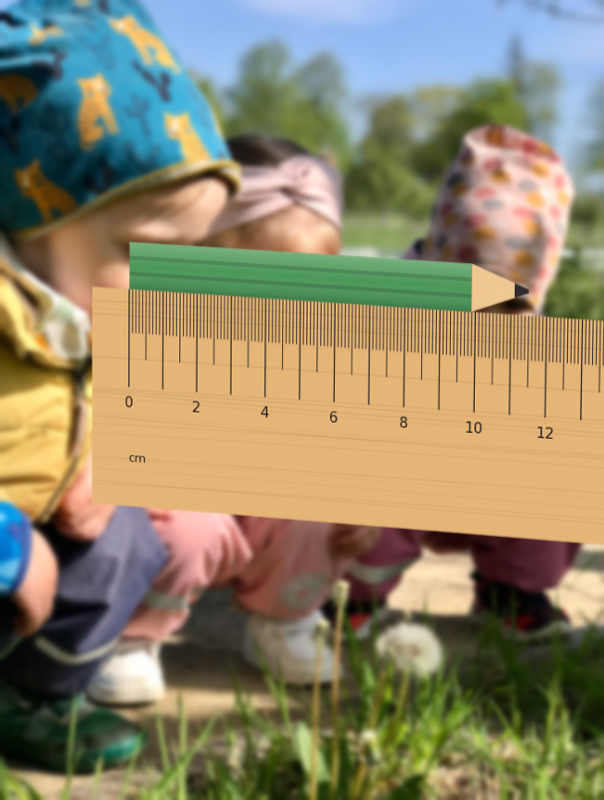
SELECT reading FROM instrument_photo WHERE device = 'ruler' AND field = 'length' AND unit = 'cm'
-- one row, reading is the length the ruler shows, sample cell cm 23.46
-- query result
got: cm 11.5
